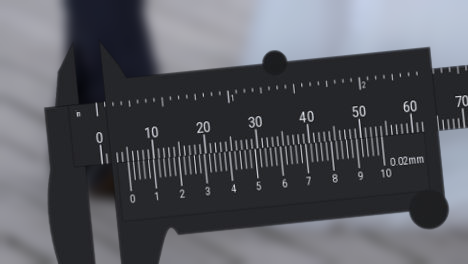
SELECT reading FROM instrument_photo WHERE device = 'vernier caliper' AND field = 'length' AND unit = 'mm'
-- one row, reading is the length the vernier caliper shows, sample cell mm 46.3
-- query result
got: mm 5.0
